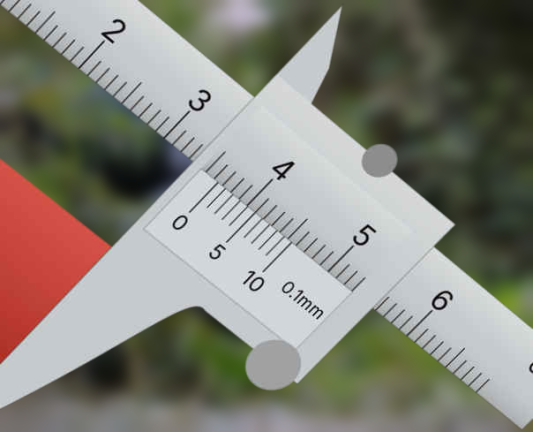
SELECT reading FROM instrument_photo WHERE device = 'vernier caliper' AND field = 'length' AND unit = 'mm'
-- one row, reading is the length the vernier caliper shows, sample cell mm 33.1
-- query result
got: mm 36.5
